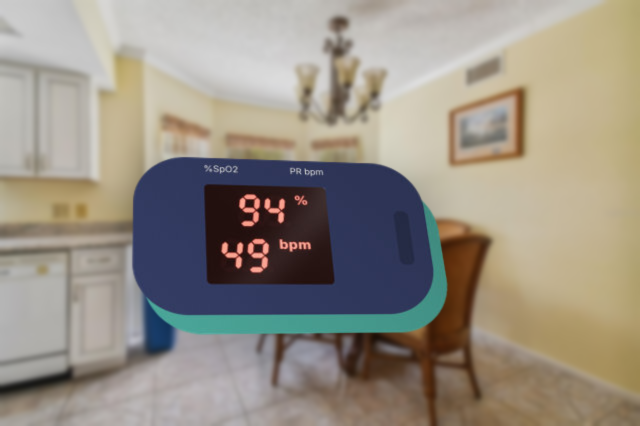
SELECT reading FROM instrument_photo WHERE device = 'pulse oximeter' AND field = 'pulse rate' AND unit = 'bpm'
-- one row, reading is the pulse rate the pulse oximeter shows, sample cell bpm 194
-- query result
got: bpm 49
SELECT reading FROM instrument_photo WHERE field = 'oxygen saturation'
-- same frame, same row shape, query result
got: % 94
